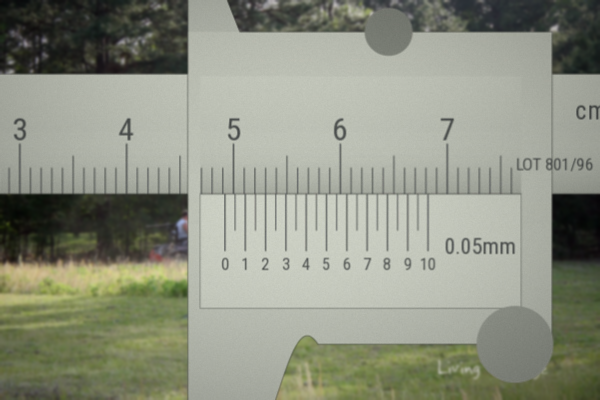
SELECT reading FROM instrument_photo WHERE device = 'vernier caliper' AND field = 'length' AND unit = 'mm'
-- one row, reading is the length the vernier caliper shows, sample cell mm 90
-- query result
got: mm 49.2
